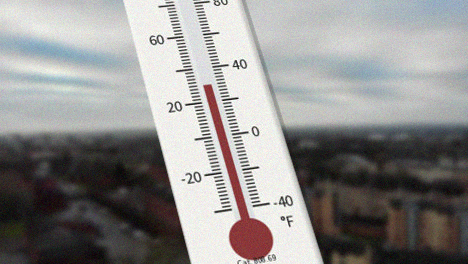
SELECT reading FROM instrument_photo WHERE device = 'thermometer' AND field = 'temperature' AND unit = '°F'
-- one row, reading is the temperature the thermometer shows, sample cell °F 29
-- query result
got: °F 30
